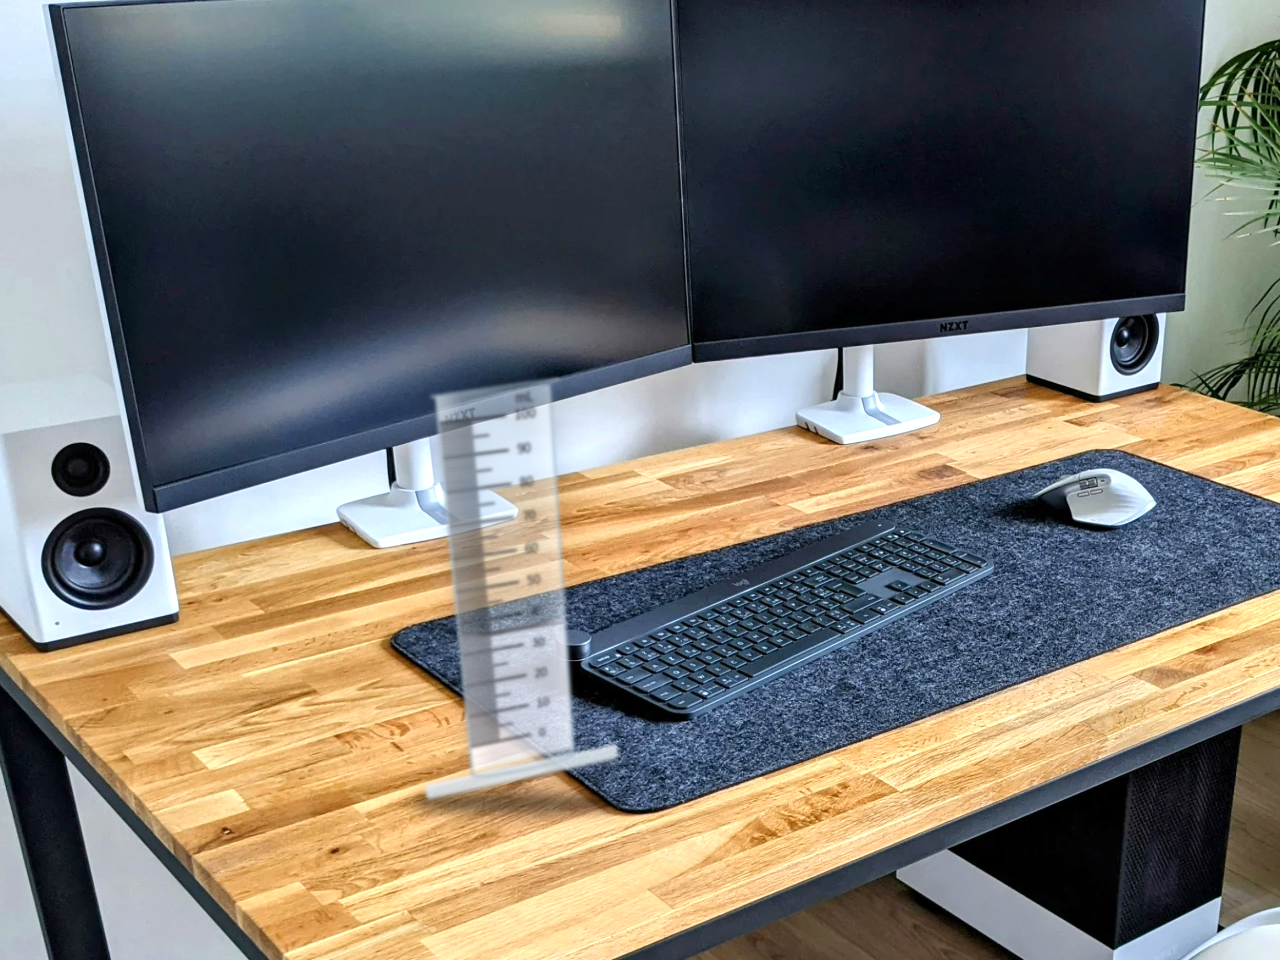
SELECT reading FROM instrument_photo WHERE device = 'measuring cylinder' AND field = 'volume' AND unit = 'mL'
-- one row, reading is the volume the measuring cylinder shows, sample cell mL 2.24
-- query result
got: mL 35
